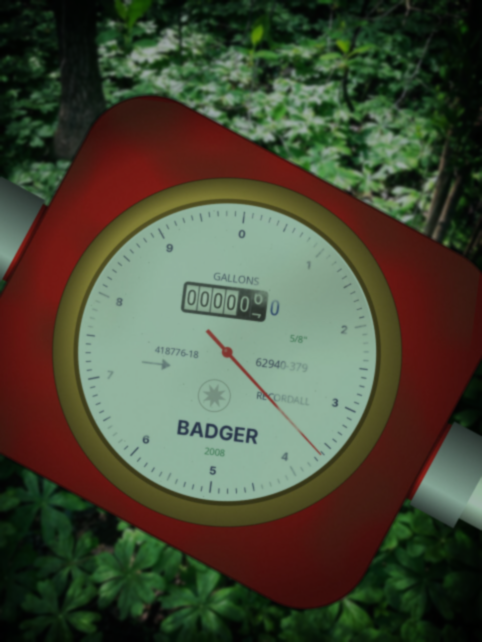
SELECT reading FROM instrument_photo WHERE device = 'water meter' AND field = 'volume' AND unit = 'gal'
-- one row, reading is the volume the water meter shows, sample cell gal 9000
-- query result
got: gal 63.6
